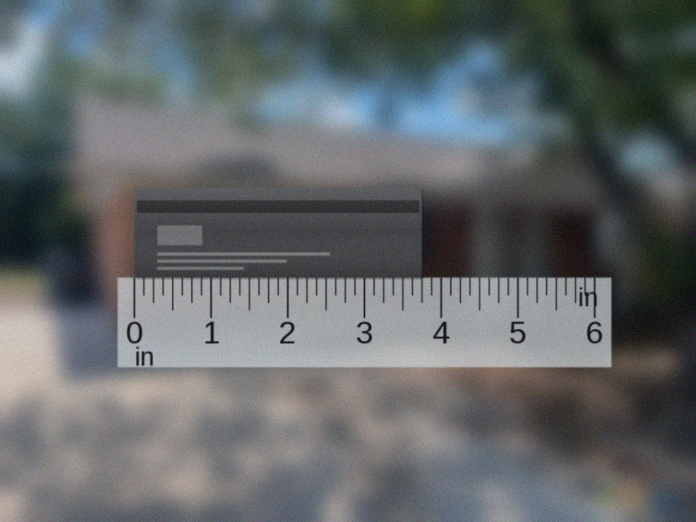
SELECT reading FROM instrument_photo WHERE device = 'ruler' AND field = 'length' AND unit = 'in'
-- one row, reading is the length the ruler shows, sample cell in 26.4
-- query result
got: in 3.75
